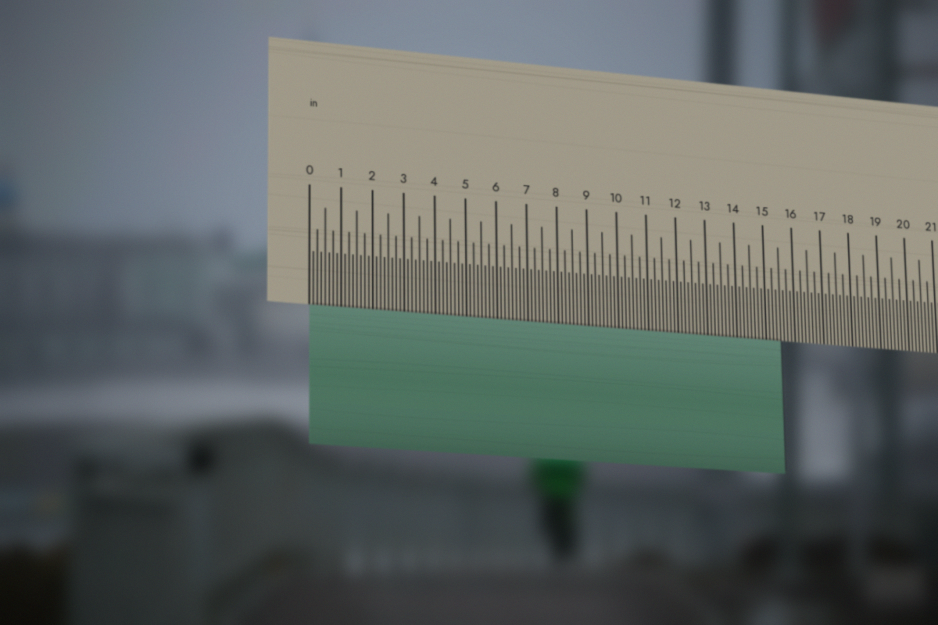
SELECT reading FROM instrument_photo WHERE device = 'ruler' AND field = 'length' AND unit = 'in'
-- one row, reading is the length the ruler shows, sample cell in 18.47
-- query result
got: in 15.5
